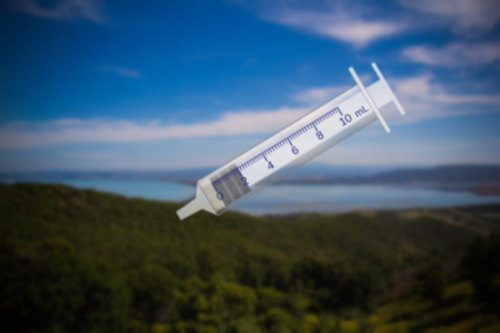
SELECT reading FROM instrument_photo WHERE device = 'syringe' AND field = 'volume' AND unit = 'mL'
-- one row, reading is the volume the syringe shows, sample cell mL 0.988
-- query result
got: mL 0
